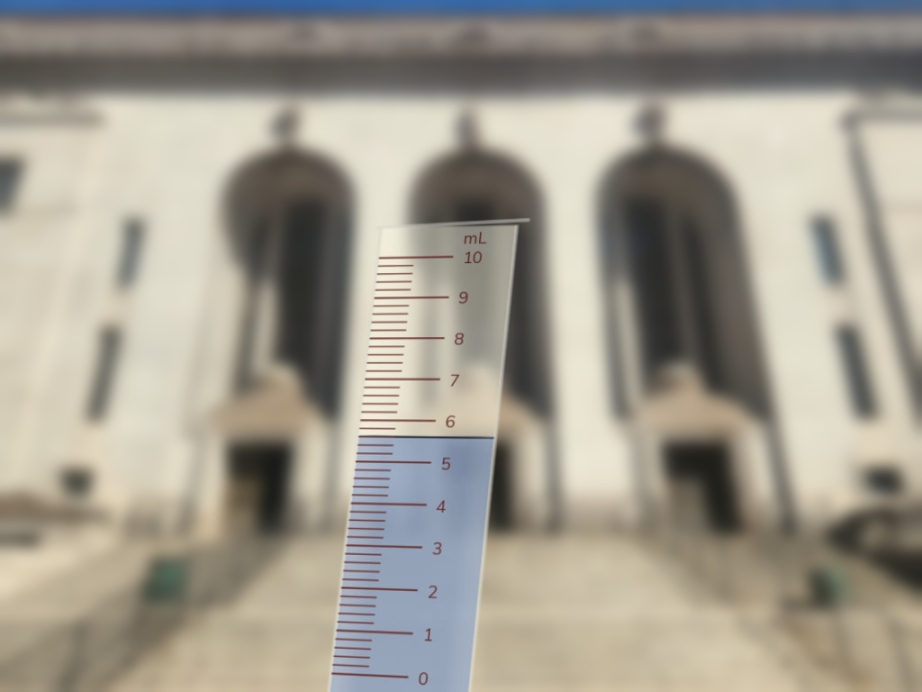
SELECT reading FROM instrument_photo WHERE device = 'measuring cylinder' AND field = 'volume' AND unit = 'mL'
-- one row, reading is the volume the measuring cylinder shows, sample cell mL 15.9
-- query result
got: mL 5.6
